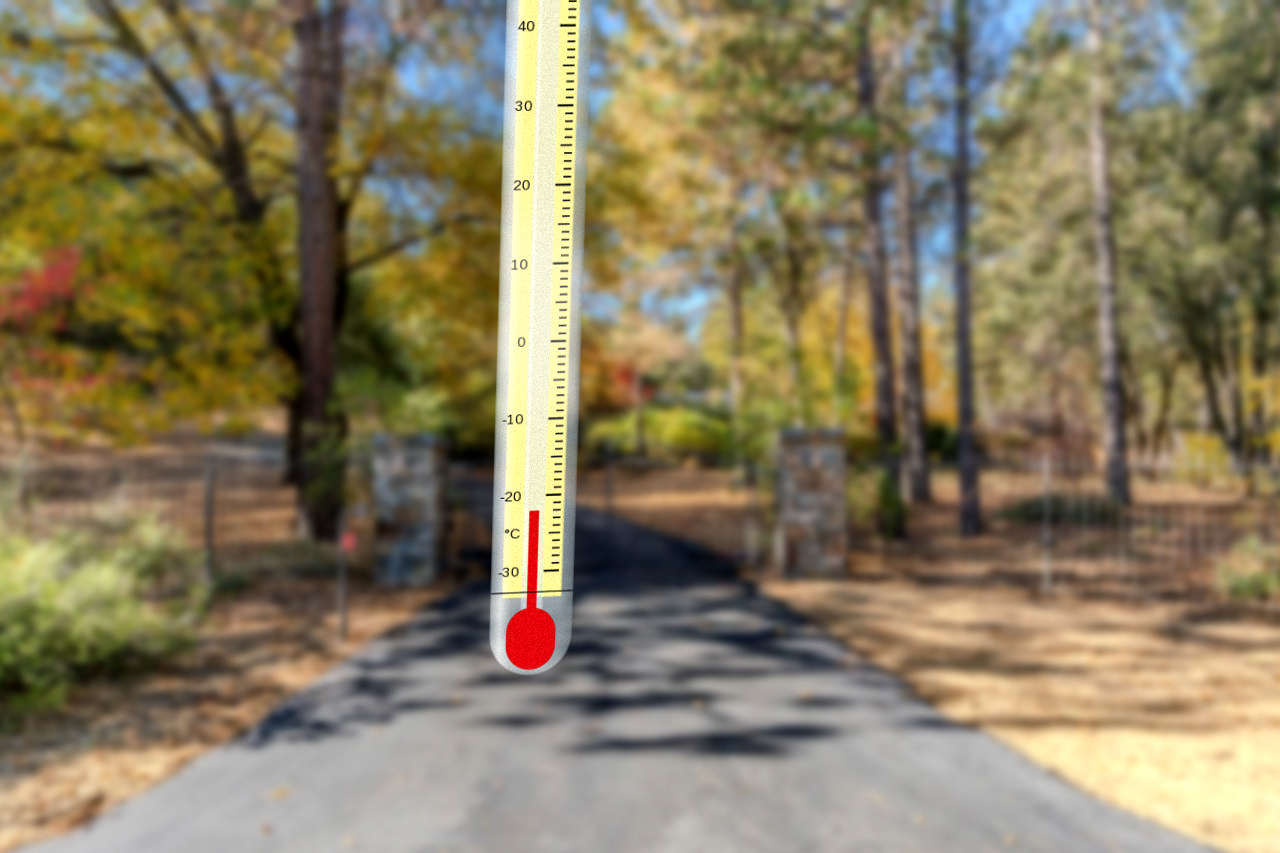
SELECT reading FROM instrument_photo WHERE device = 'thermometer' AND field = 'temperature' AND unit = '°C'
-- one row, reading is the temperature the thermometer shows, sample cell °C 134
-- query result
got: °C -22
